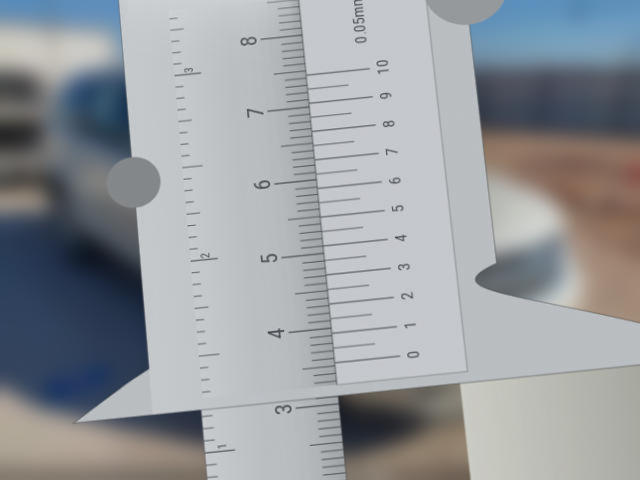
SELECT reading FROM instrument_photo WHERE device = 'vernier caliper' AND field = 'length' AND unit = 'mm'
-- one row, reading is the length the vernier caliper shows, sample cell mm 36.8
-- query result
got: mm 35.4
